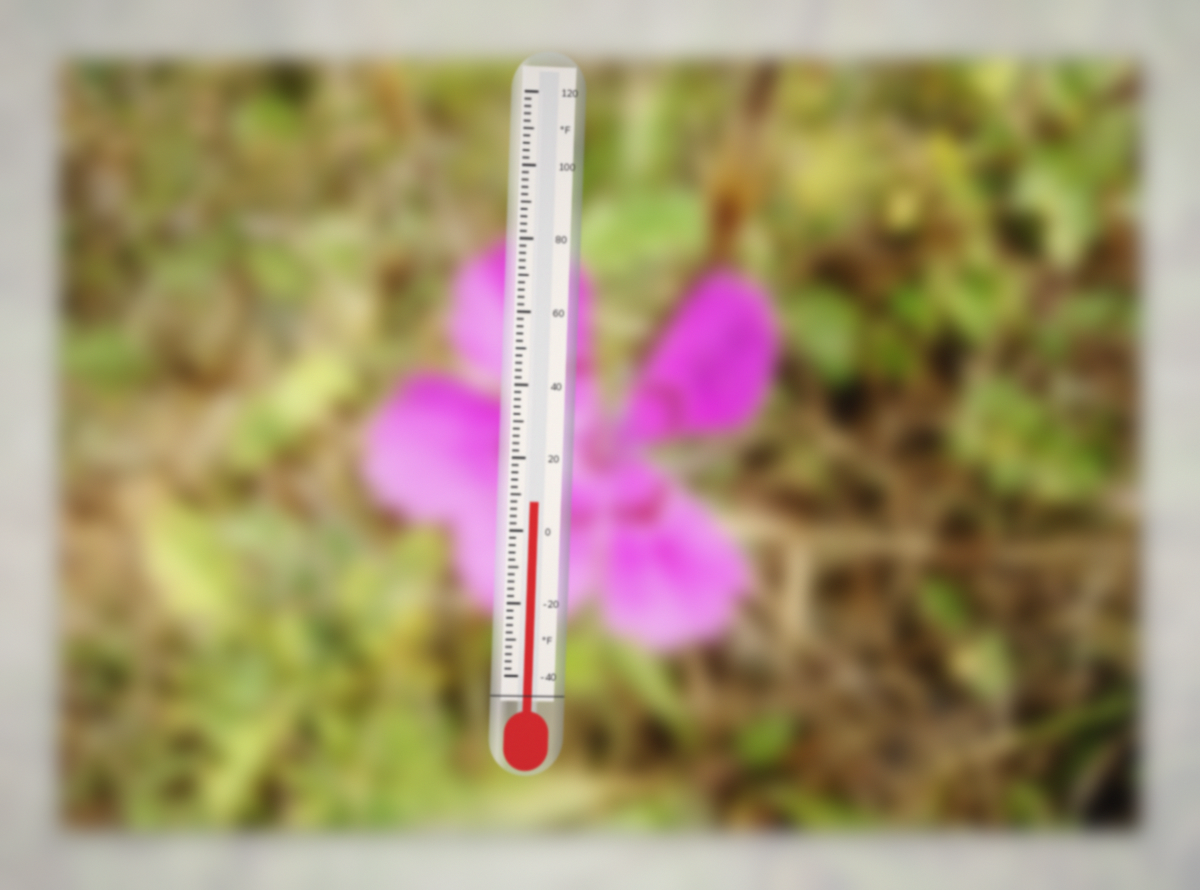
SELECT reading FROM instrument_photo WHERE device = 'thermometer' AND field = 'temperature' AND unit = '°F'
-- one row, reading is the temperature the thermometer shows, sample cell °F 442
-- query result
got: °F 8
